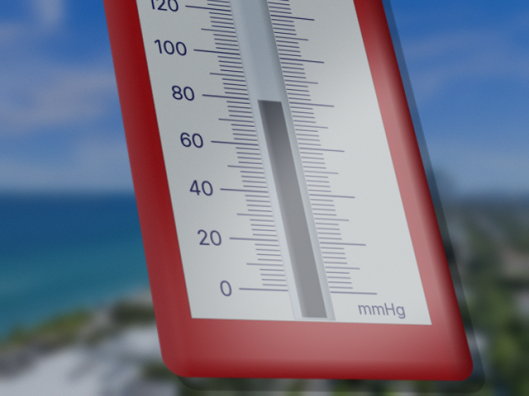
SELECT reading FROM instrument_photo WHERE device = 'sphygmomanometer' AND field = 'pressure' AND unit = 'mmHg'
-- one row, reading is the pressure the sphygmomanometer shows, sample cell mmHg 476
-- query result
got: mmHg 80
